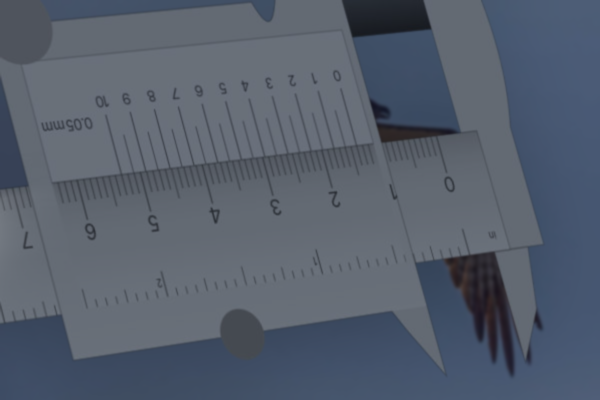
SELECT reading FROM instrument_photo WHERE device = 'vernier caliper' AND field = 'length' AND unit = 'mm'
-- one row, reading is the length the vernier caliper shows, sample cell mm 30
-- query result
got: mm 14.0
